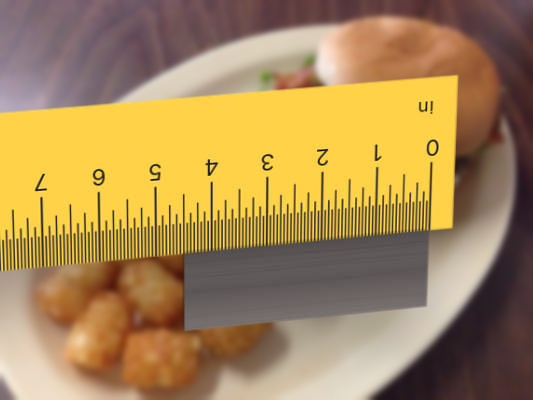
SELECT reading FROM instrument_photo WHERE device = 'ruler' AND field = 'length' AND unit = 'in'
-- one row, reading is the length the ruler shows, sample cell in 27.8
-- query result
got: in 4.5
